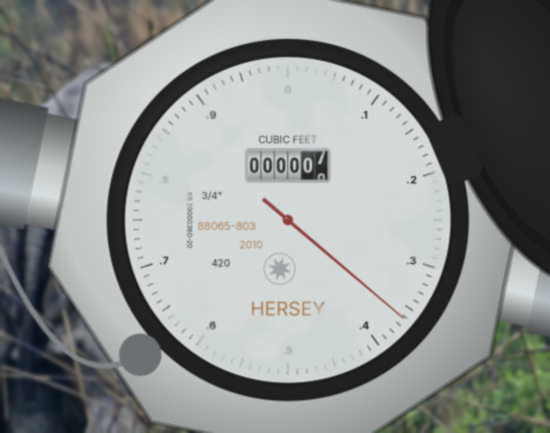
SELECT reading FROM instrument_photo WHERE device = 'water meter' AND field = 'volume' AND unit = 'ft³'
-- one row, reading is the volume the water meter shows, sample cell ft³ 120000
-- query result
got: ft³ 7.36
